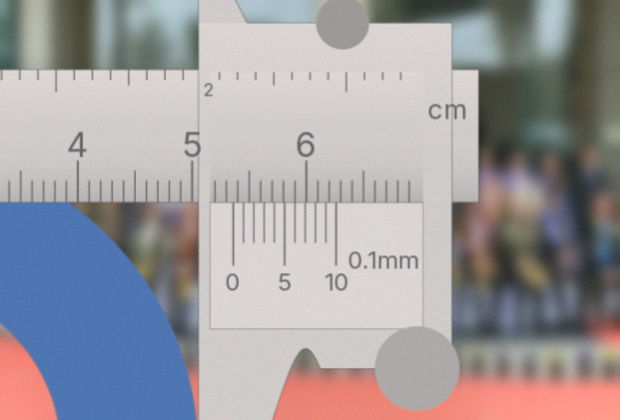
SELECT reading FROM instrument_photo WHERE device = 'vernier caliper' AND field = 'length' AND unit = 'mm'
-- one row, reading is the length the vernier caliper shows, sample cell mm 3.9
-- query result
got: mm 53.6
